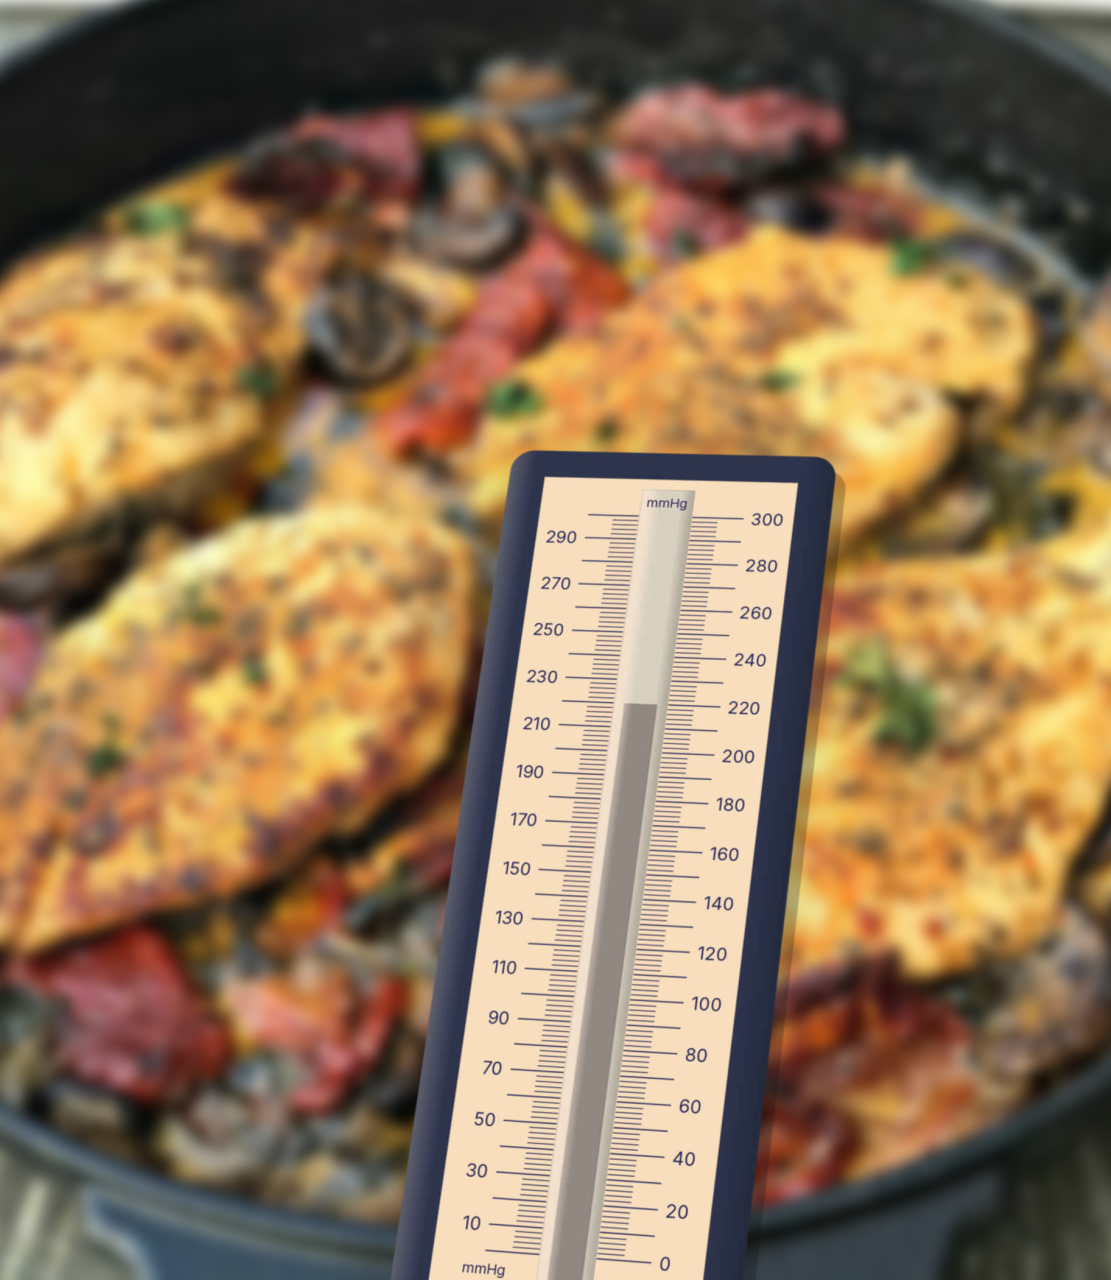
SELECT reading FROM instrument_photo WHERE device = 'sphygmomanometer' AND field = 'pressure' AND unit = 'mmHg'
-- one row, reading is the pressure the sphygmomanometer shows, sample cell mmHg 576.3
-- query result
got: mmHg 220
